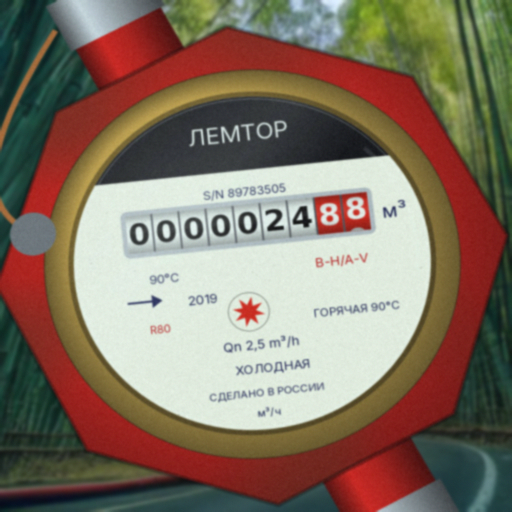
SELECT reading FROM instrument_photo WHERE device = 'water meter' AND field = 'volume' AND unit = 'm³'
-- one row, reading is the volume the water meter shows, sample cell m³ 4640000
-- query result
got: m³ 24.88
